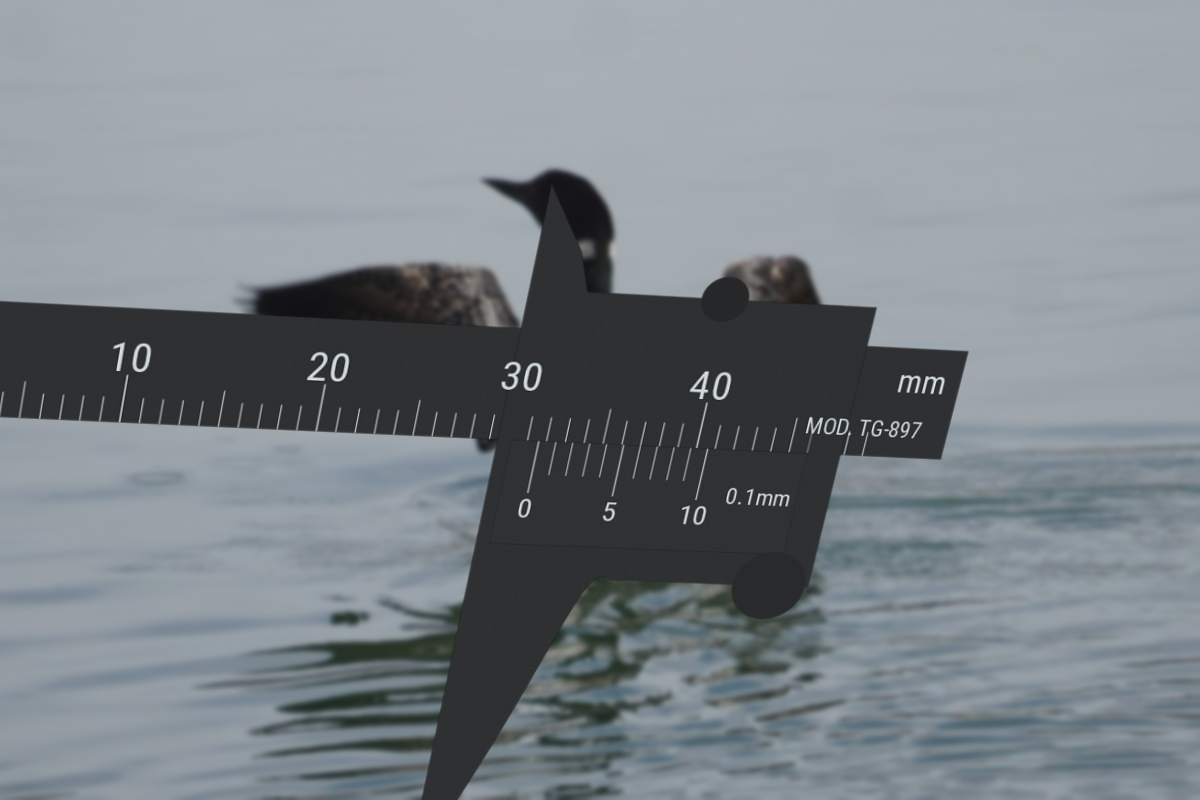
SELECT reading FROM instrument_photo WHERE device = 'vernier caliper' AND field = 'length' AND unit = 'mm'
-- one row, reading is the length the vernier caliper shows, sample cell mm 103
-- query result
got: mm 31.6
